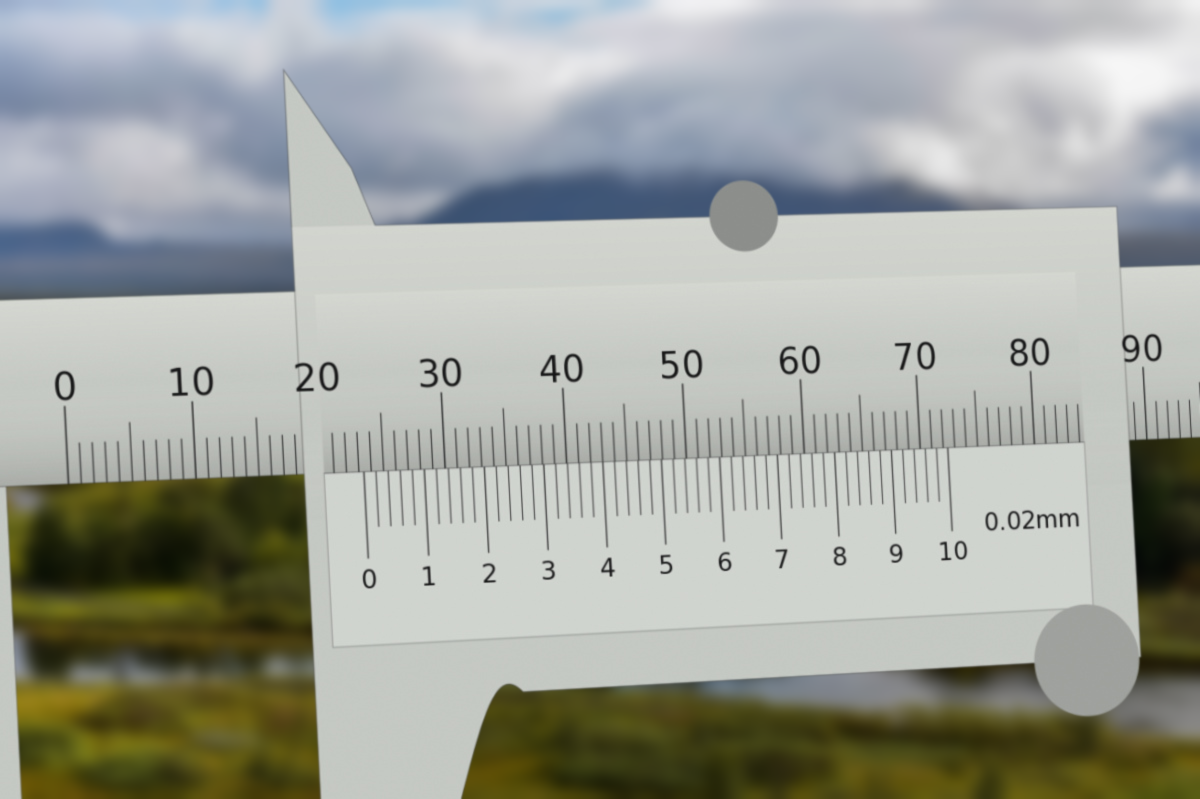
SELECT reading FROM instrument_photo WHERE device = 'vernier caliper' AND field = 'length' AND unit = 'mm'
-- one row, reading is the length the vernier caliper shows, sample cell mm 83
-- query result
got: mm 23.4
